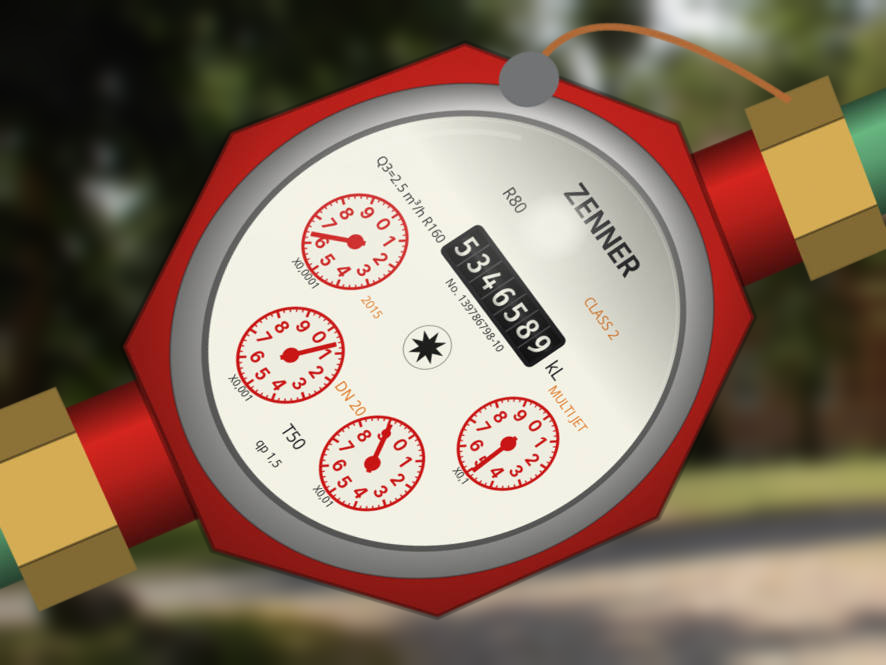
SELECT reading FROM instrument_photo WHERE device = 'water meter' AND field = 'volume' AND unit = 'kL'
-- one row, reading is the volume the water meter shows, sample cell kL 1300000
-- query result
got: kL 5346589.4906
